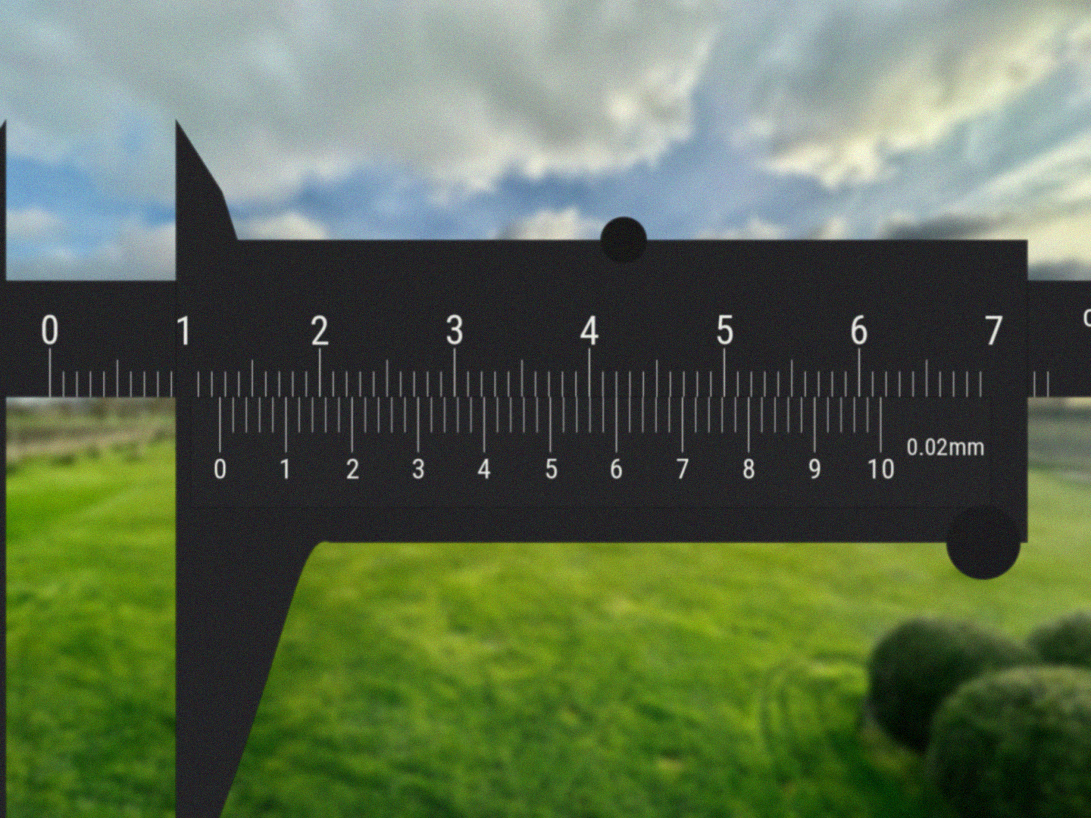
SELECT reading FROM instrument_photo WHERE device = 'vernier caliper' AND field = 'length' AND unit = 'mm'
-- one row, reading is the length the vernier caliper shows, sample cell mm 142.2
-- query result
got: mm 12.6
